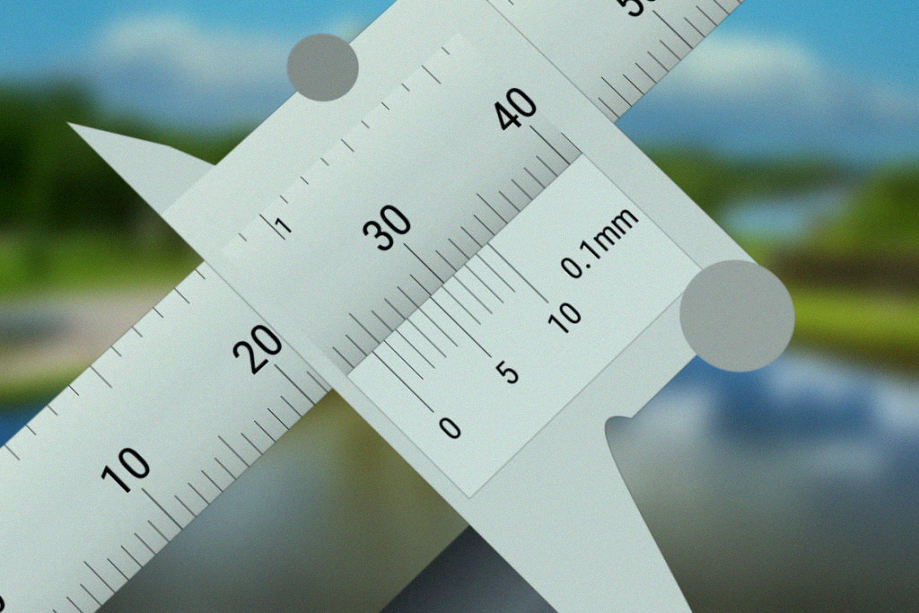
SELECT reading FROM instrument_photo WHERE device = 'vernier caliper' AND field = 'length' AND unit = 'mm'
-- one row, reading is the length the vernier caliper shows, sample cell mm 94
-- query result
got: mm 24.4
